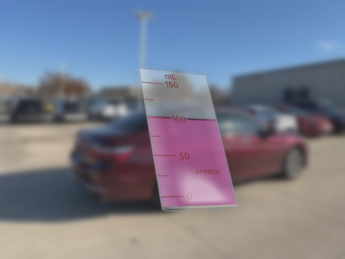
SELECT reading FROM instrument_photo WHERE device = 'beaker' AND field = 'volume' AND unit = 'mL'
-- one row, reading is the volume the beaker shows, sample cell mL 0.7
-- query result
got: mL 100
